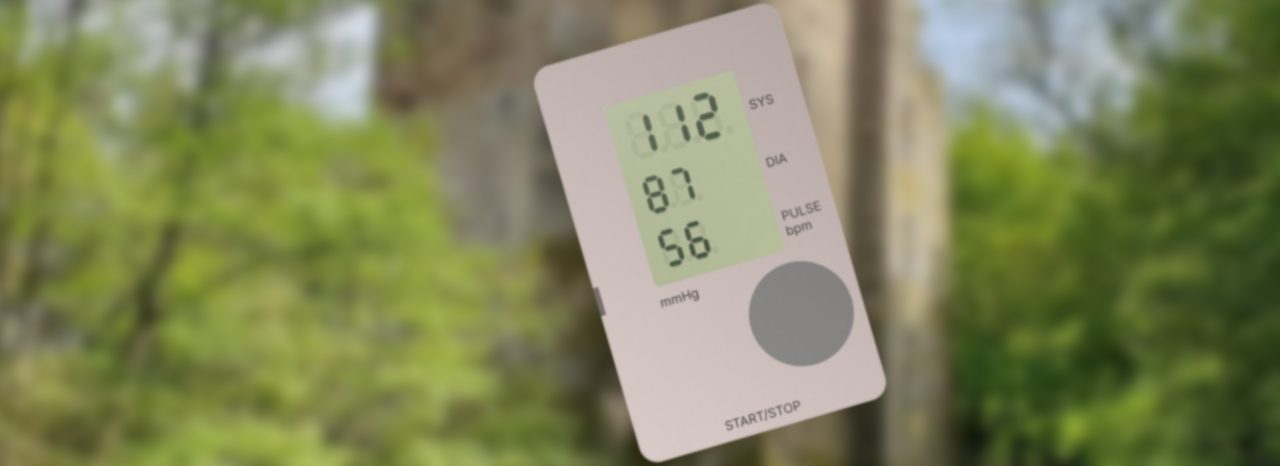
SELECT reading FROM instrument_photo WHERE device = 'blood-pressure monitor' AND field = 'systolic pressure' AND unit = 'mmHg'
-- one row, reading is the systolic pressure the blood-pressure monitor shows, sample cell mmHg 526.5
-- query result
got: mmHg 112
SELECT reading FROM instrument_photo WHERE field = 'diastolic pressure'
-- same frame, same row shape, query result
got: mmHg 87
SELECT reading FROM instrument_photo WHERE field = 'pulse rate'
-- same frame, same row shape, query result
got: bpm 56
